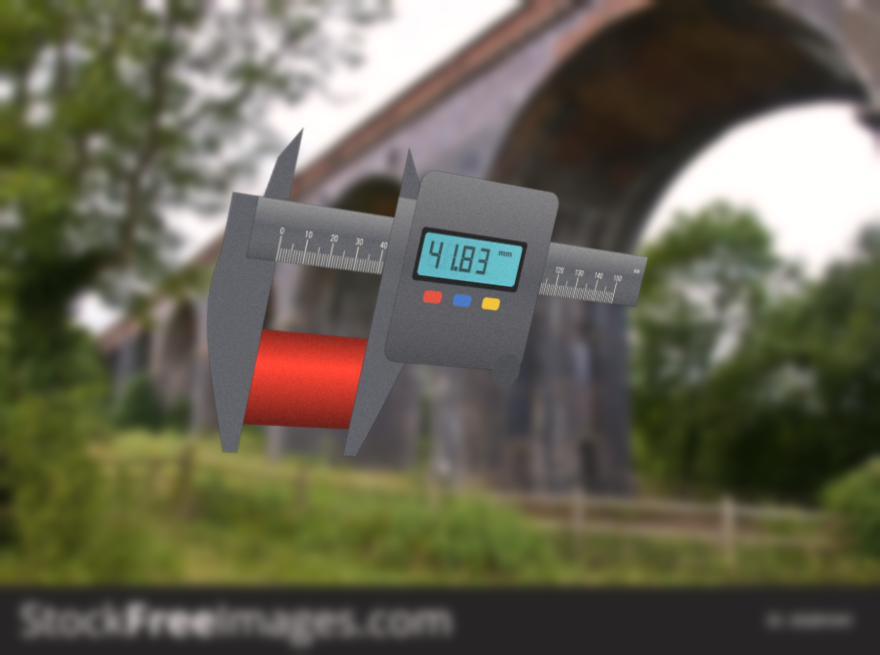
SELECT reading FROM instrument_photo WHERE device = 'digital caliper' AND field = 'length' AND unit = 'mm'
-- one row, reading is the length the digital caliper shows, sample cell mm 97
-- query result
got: mm 41.83
